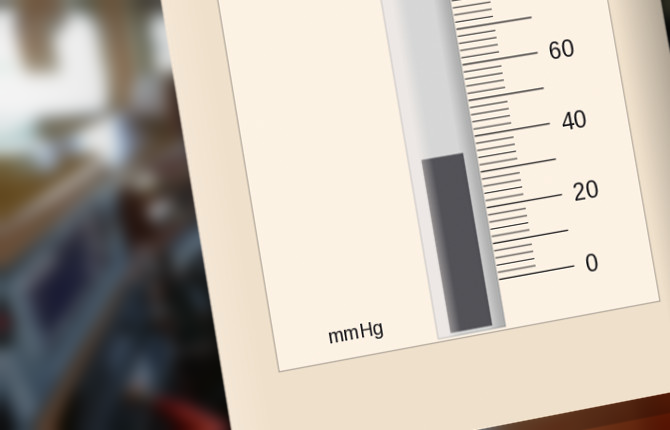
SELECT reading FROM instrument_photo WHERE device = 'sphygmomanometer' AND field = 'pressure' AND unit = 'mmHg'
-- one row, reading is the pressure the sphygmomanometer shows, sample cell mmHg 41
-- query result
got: mmHg 36
